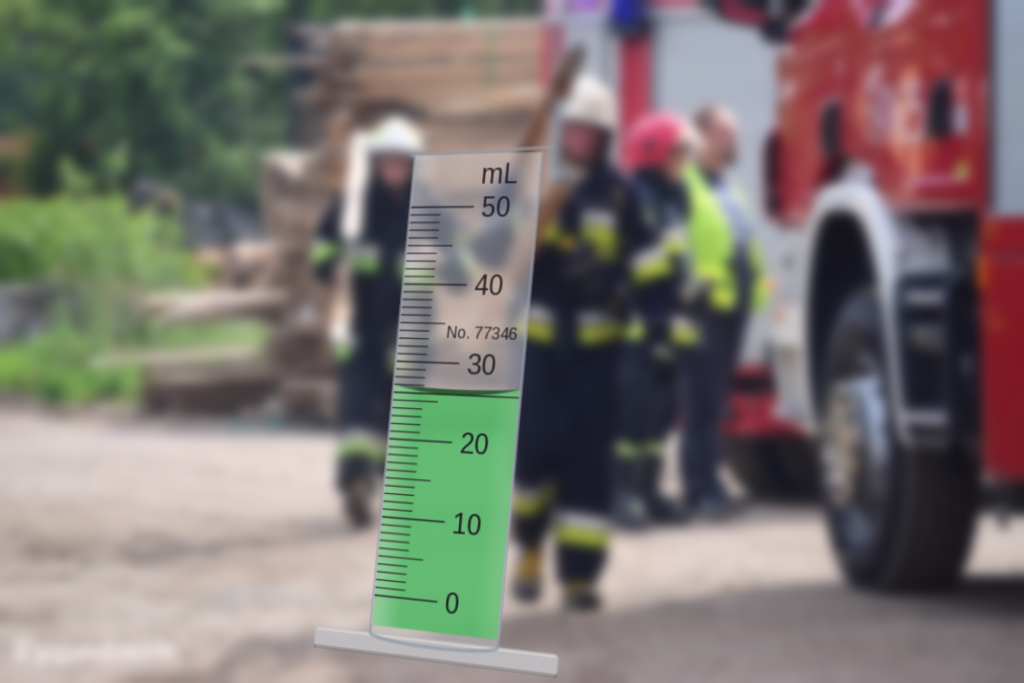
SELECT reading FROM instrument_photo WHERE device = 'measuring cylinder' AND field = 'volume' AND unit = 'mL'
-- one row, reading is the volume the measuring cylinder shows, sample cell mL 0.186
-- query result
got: mL 26
